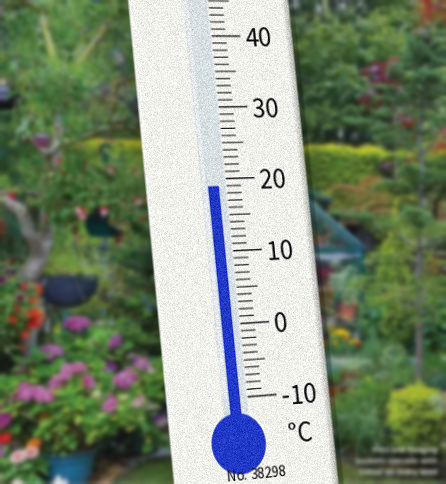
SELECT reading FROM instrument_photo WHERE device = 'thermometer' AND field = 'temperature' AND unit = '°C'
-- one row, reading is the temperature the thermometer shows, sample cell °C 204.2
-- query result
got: °C 19
